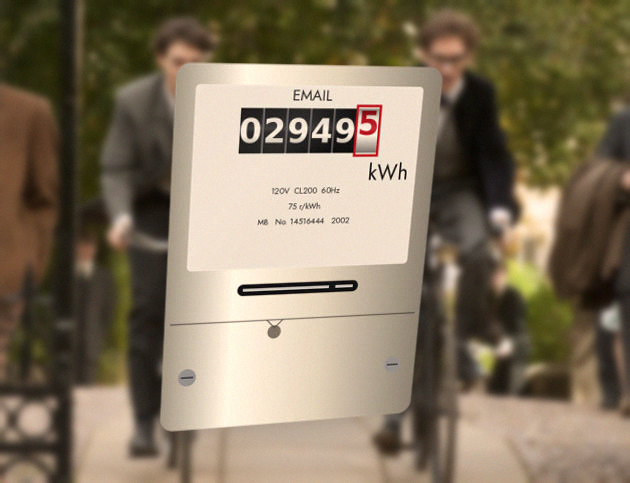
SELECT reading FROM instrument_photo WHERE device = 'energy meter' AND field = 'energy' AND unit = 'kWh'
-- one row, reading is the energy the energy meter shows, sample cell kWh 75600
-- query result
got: kWh 2949.5
